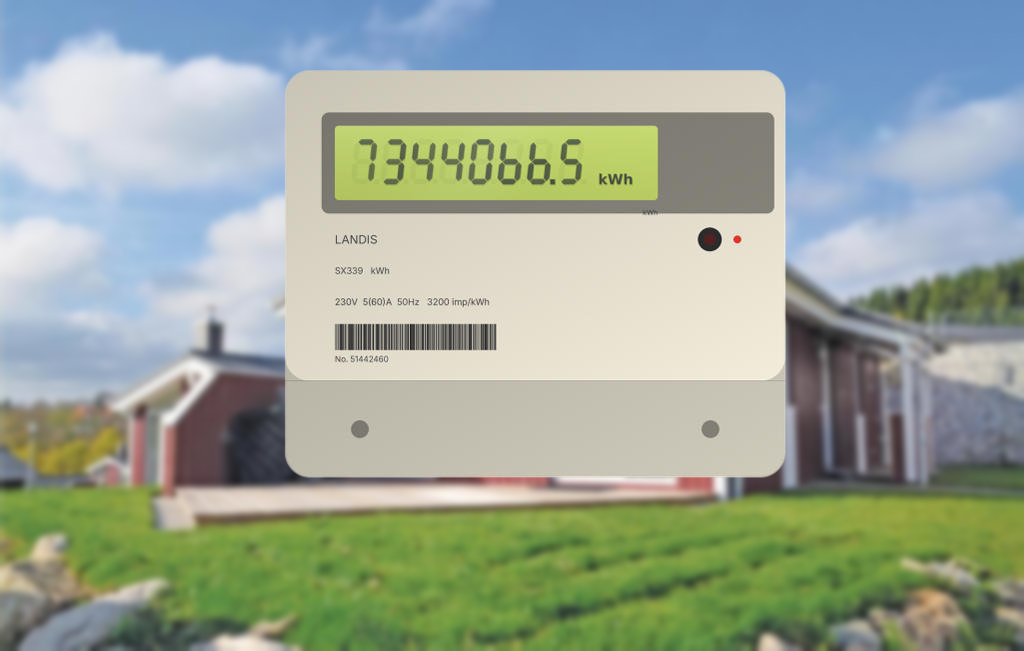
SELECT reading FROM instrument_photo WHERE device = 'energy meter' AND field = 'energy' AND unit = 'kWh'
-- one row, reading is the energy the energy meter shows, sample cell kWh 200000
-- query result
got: kWh 7344066.5
